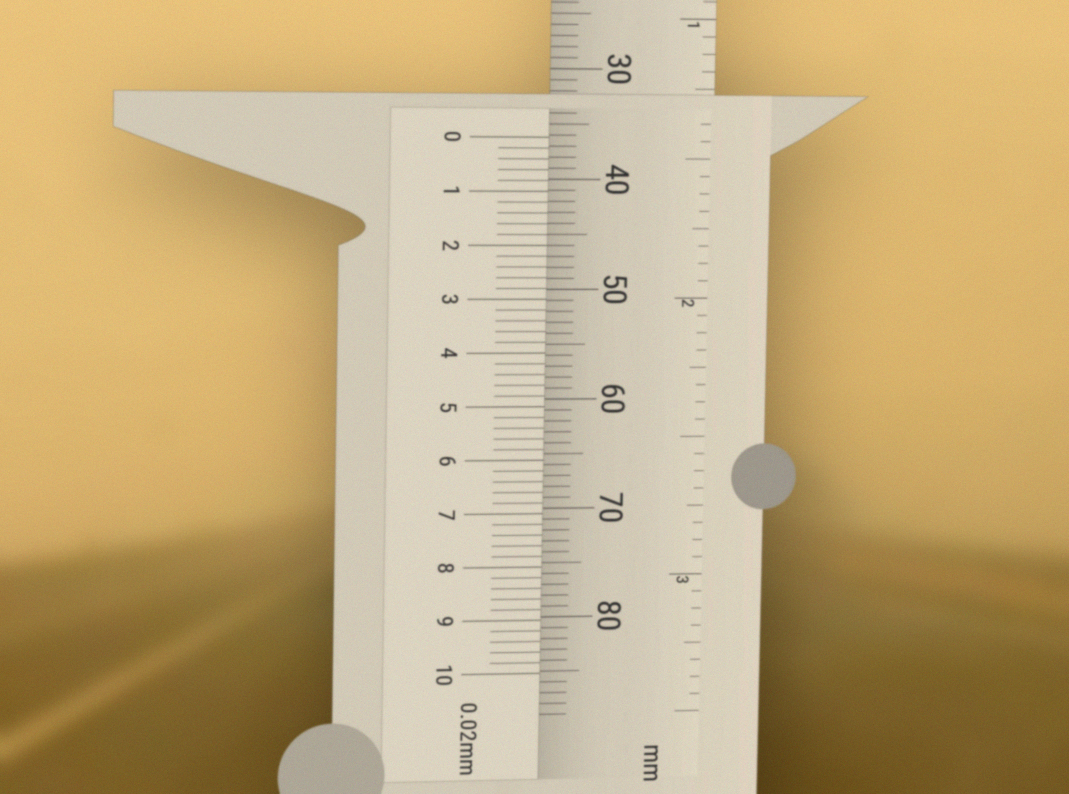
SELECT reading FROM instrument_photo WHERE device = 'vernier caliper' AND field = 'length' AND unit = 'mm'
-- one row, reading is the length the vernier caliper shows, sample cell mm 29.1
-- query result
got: mm 36.2
